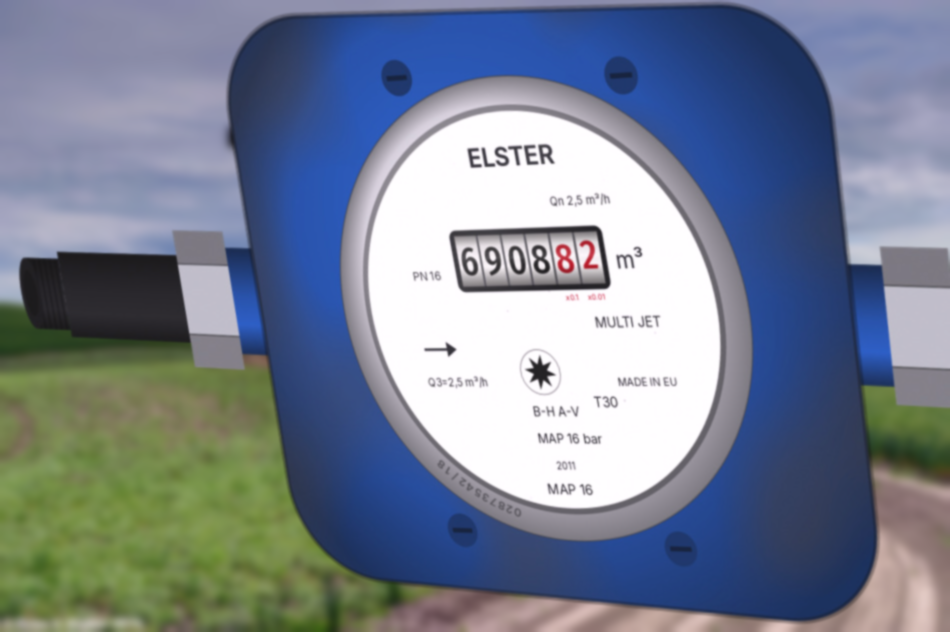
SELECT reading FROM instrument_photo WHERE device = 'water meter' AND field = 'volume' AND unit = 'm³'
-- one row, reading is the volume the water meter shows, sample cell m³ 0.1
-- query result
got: m³ 6908.82
